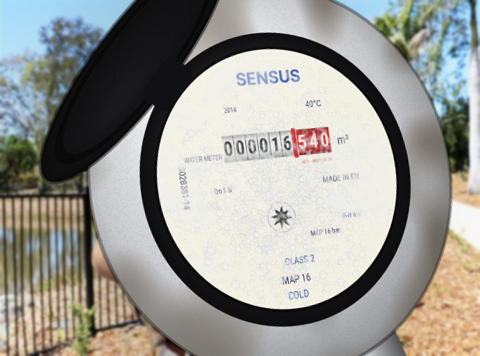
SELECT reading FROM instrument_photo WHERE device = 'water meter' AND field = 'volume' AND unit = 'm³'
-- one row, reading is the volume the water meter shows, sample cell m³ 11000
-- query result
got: m³ 16.540
